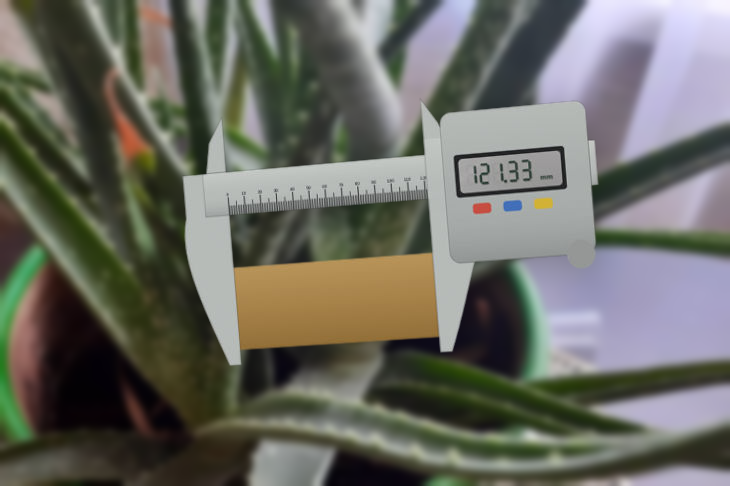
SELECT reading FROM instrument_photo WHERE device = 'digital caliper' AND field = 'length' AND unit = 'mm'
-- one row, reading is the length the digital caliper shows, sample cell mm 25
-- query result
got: mm 121.33
